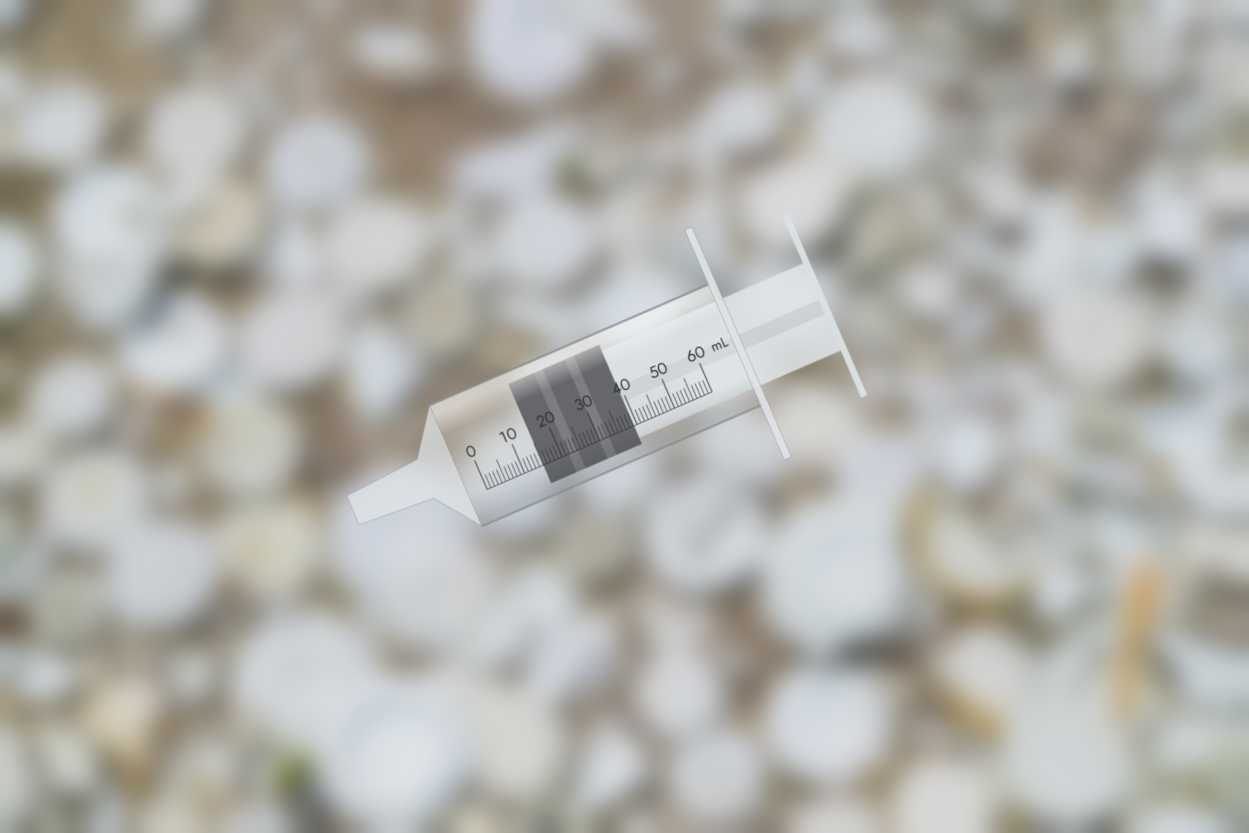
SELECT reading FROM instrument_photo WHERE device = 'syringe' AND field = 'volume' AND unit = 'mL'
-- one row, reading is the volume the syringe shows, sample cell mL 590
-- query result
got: mL 15
